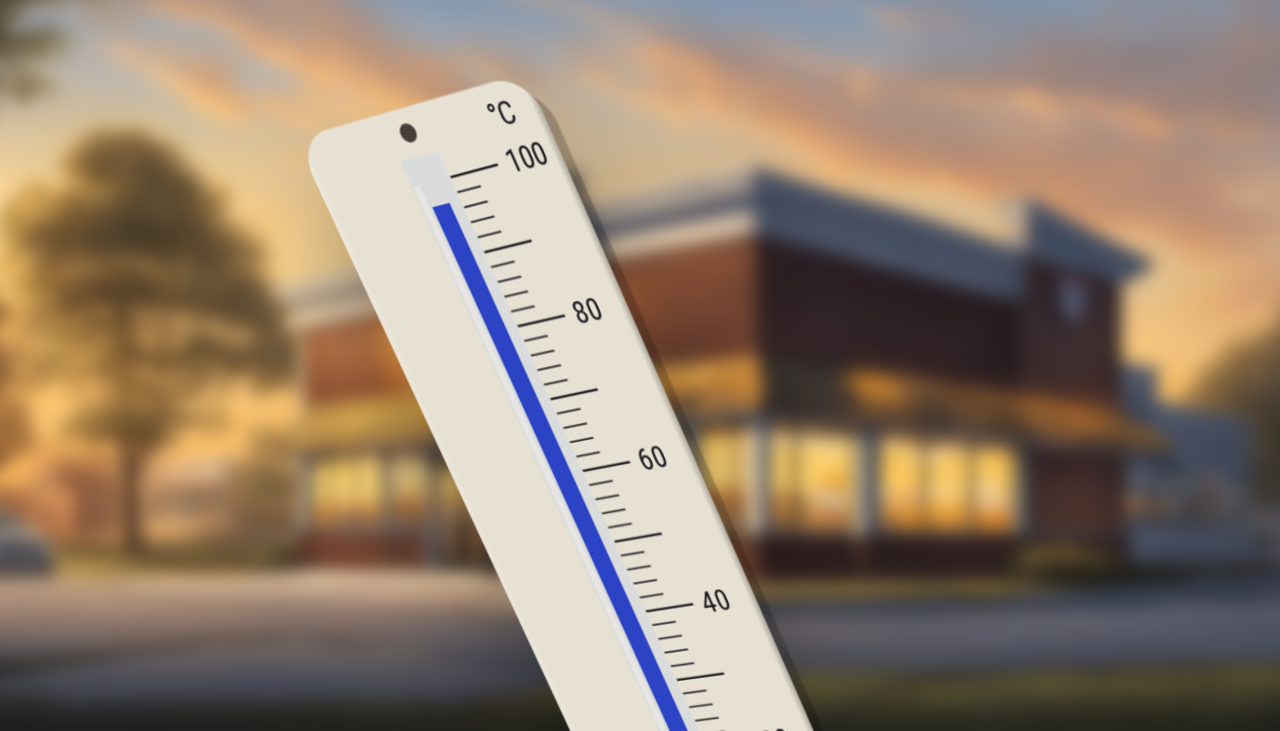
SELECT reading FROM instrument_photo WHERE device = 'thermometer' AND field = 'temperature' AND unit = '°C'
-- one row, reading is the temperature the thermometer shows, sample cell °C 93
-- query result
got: °C 97
